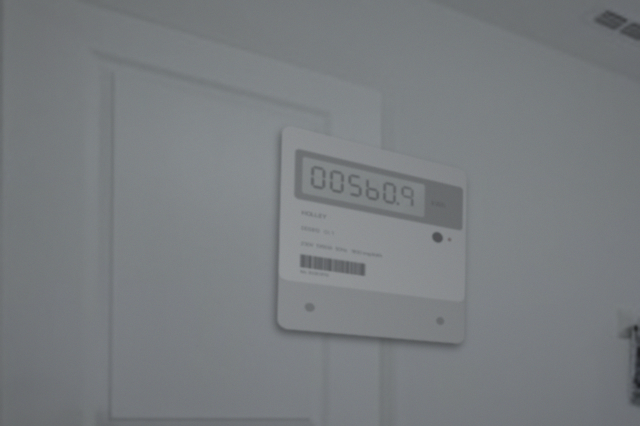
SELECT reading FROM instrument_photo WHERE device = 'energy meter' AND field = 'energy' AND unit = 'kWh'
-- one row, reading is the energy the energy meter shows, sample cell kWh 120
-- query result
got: kWh 560.9
